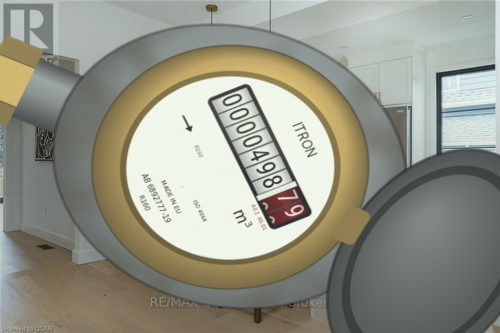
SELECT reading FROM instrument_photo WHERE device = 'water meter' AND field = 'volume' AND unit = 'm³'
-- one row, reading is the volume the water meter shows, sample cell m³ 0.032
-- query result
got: m³ 498.79
